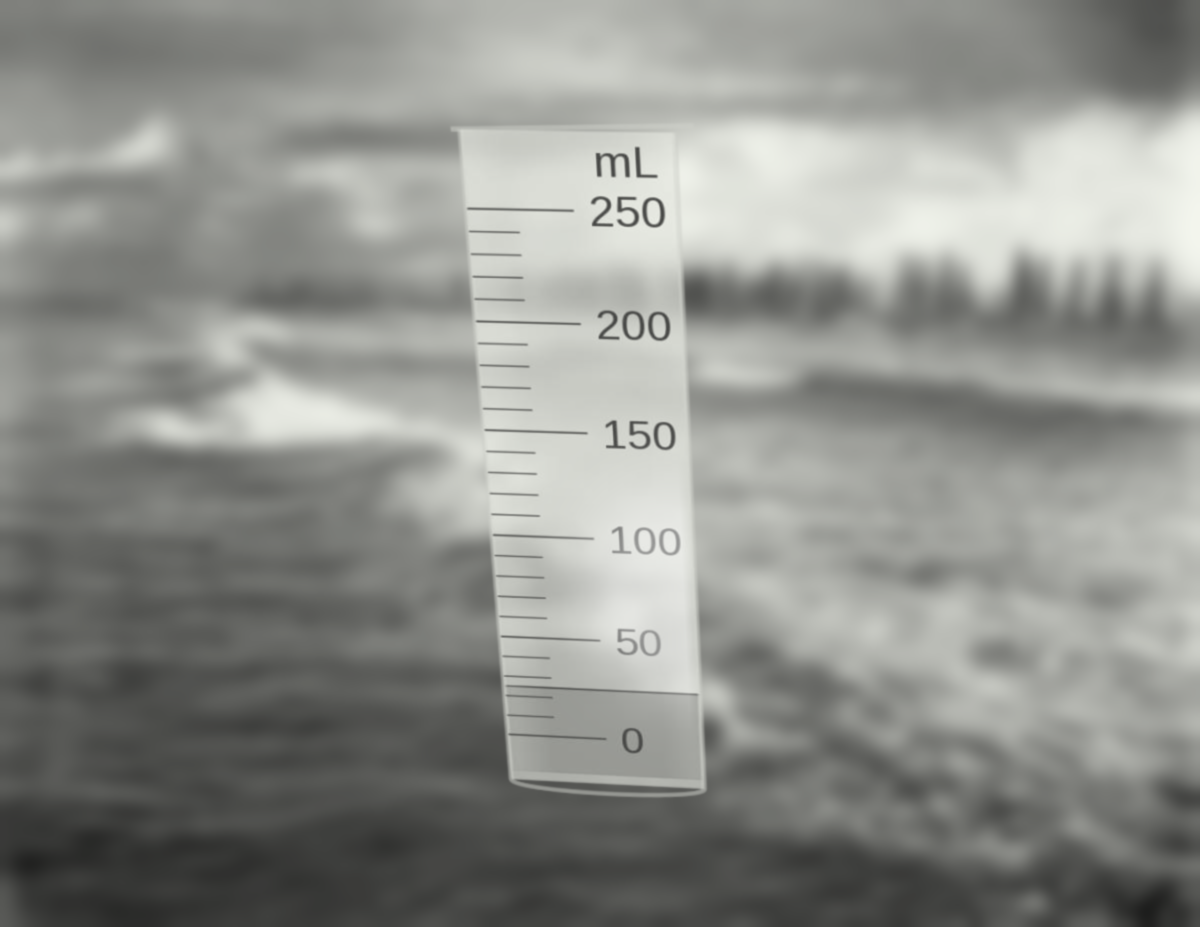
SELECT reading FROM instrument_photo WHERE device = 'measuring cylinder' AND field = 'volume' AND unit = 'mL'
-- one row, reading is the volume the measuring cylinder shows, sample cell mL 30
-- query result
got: mL 25
